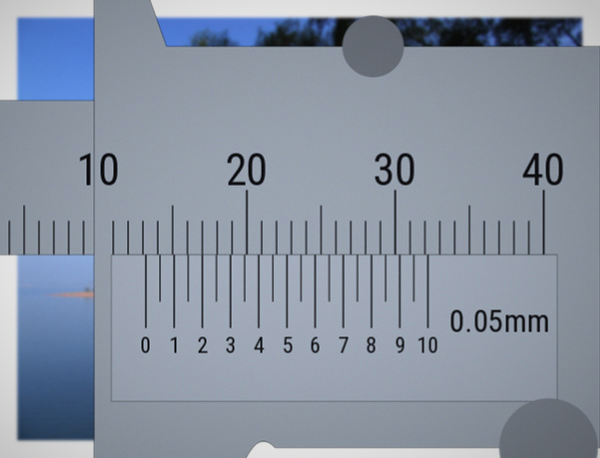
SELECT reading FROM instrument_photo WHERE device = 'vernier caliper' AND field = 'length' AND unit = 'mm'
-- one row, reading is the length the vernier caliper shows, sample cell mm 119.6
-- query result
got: mm 13.2
